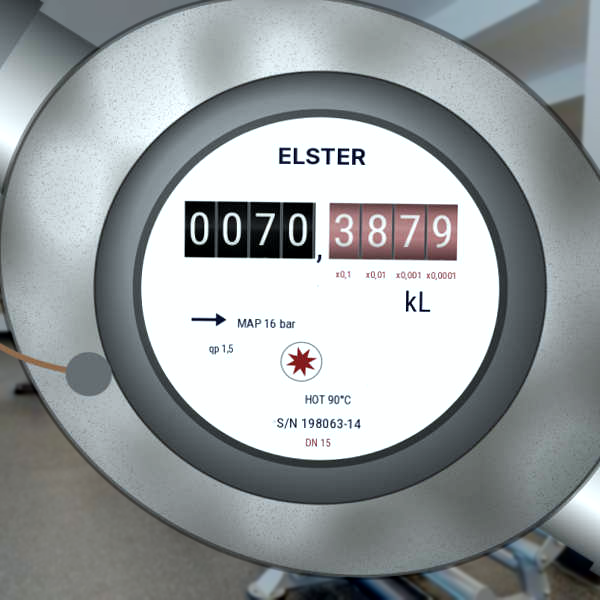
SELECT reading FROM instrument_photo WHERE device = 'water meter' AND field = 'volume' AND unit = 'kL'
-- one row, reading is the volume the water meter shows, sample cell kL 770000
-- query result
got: kL 70.3879
